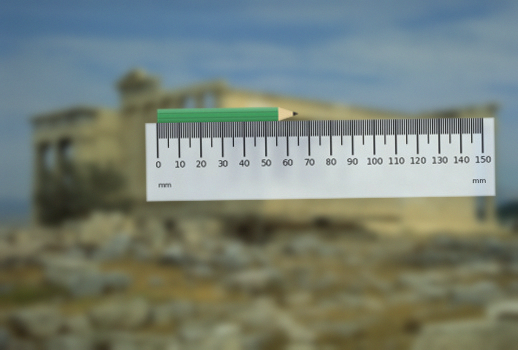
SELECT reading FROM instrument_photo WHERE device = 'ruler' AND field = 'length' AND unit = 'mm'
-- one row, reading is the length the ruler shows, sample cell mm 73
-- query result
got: mm 65
